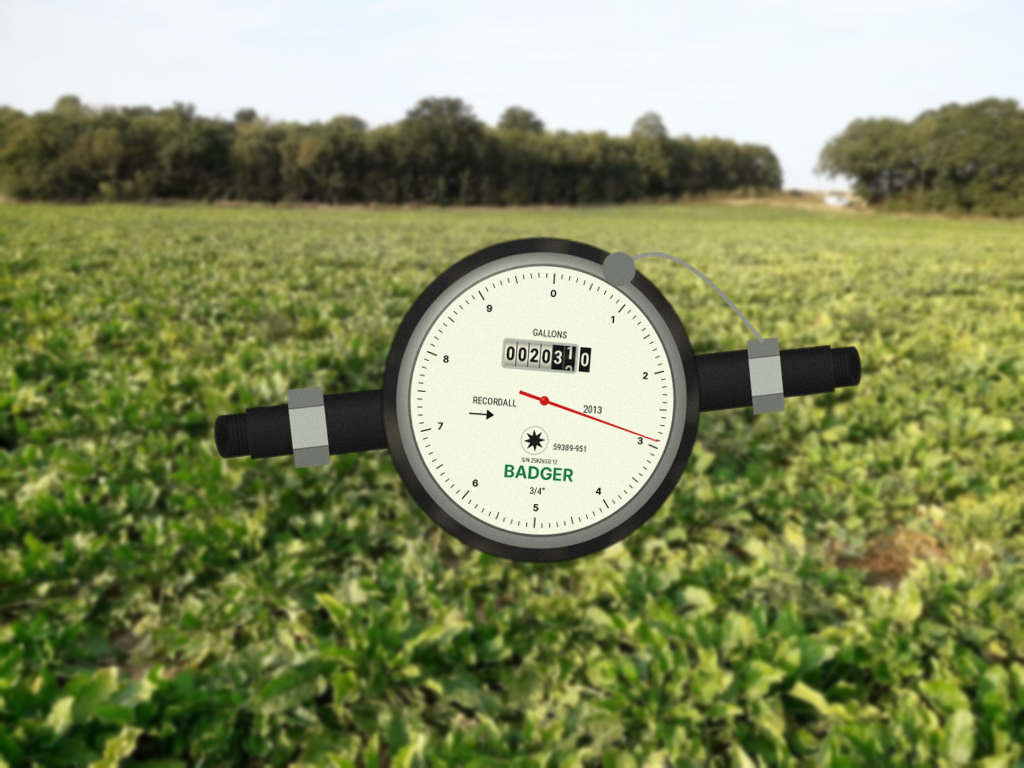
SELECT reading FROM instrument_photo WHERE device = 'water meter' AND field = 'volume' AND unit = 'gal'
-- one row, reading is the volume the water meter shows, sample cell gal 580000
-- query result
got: gal 20312.9
